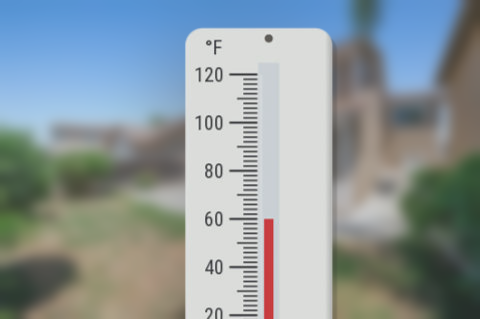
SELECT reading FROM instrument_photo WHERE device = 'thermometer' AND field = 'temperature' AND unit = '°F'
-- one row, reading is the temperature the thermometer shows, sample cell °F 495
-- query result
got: °F 60
